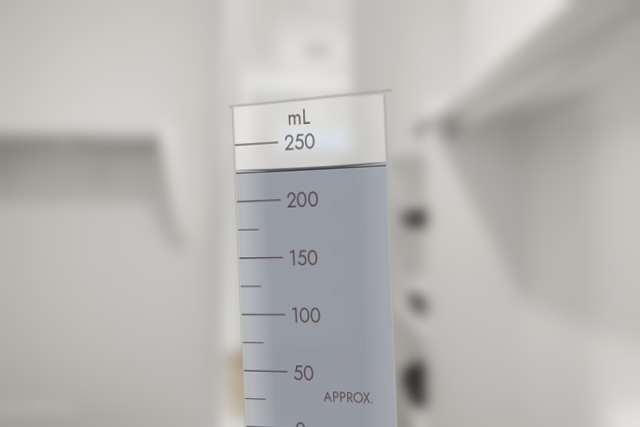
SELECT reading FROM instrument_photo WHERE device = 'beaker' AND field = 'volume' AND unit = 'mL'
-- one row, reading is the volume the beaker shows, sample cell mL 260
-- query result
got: mL 225
